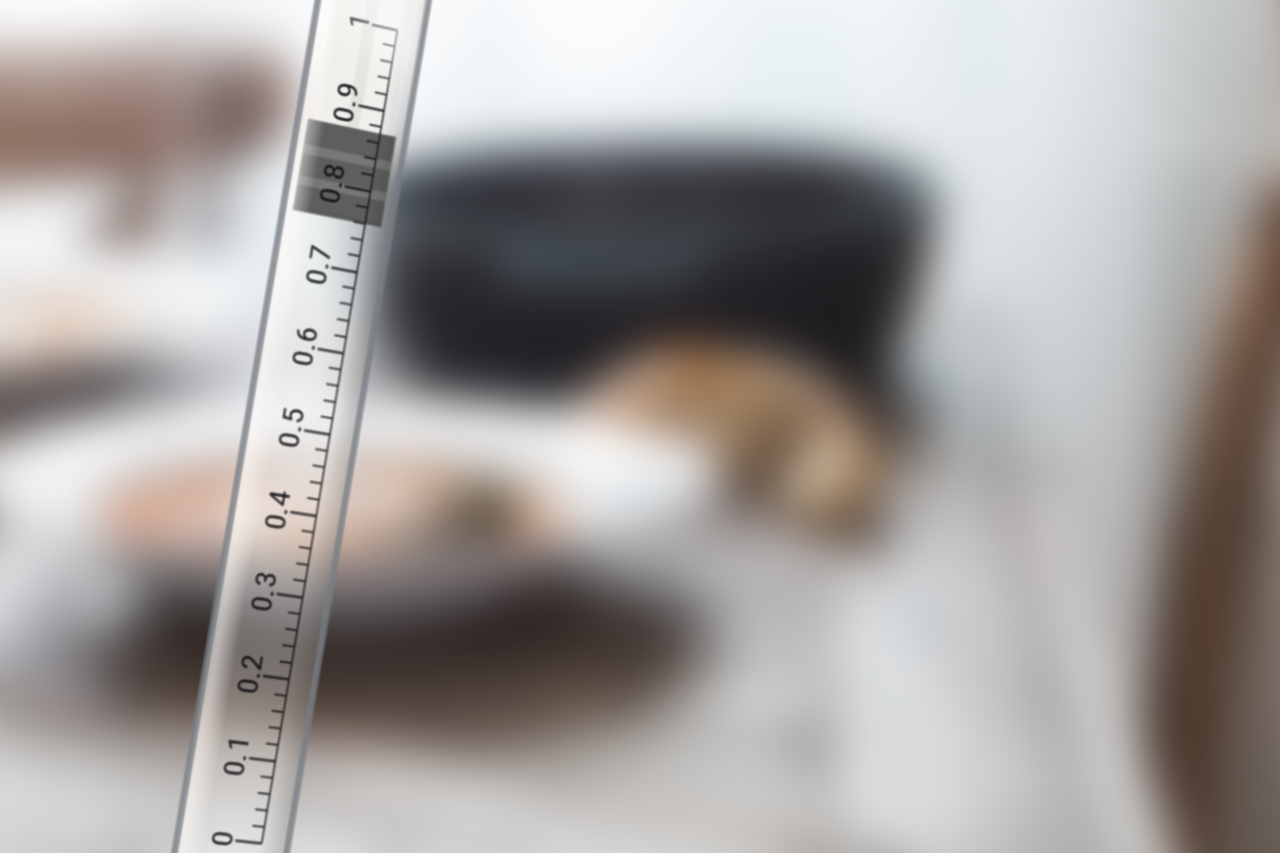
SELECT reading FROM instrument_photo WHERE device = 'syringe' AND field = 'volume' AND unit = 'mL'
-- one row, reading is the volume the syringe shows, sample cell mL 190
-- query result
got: mL 0.76
